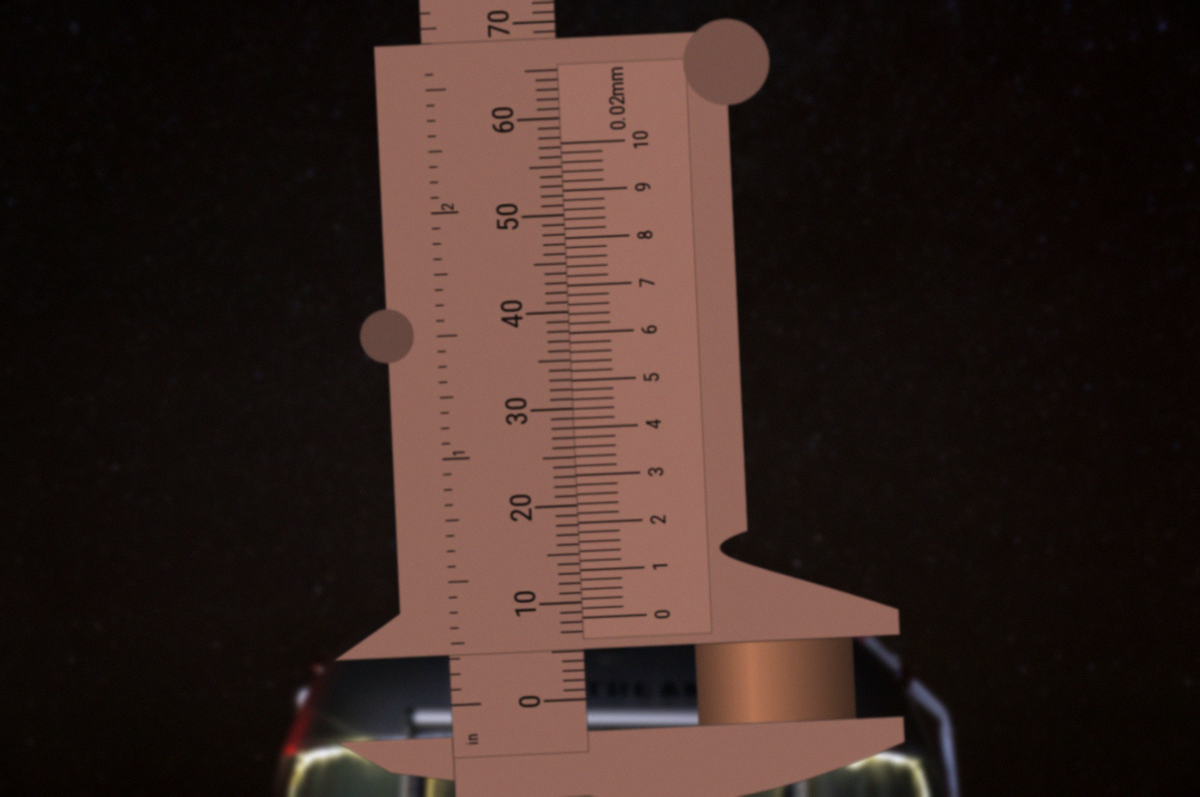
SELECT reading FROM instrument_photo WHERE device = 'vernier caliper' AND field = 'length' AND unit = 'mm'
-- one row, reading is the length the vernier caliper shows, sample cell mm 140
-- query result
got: mm 8.4
